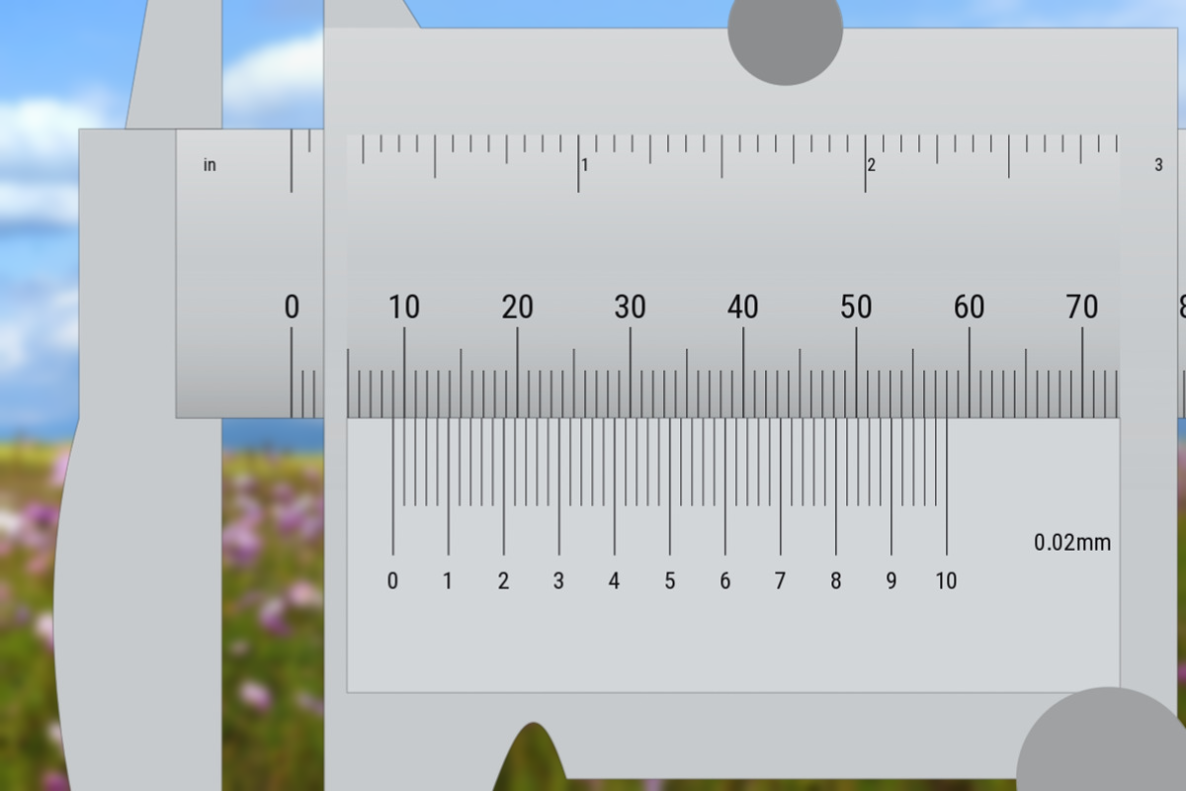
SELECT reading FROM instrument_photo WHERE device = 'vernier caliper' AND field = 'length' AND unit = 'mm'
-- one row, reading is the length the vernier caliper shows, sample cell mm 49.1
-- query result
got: mm 9.0
